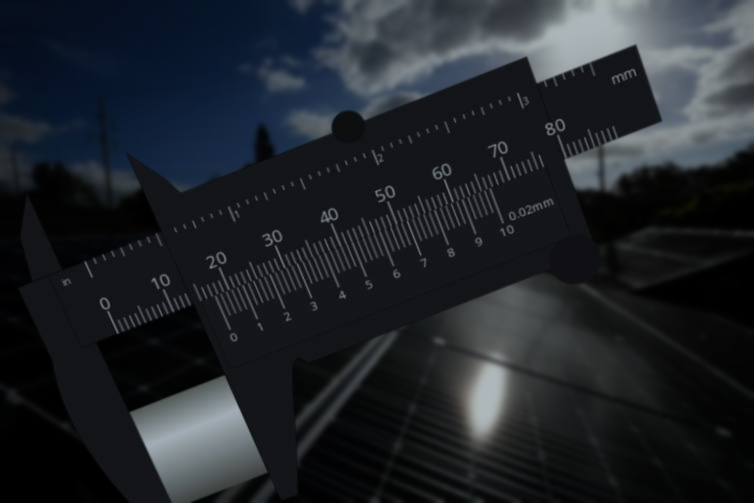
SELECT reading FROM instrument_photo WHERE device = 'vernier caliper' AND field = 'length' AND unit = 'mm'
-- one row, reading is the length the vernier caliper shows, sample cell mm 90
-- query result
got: mm 17.5
